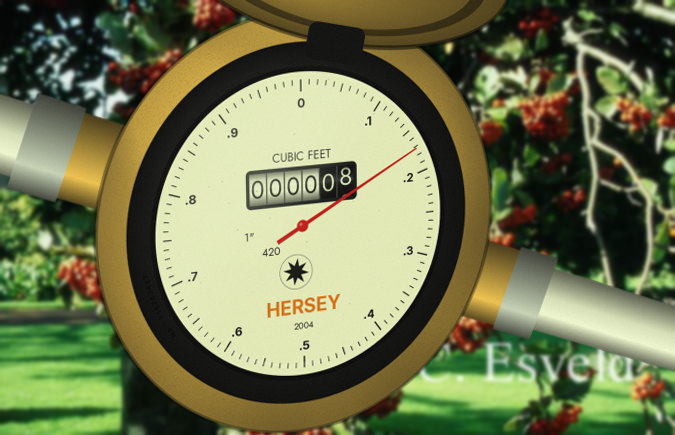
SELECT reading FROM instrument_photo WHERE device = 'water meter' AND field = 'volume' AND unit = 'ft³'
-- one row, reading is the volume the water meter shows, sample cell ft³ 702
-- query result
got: ft³ 8.17
